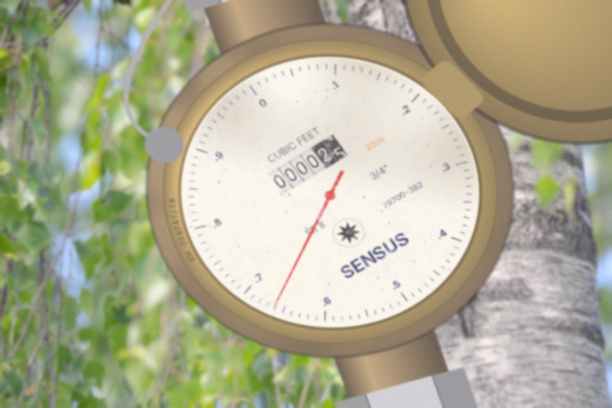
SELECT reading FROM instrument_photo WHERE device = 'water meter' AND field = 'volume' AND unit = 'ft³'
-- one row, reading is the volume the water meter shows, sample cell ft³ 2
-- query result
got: ft³ 24.66
